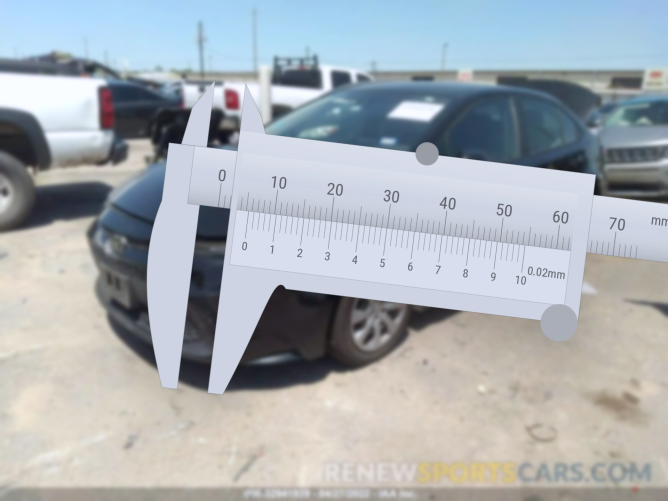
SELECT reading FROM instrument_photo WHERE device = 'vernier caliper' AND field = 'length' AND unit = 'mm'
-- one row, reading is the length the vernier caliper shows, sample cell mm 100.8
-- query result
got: mm 5.4
